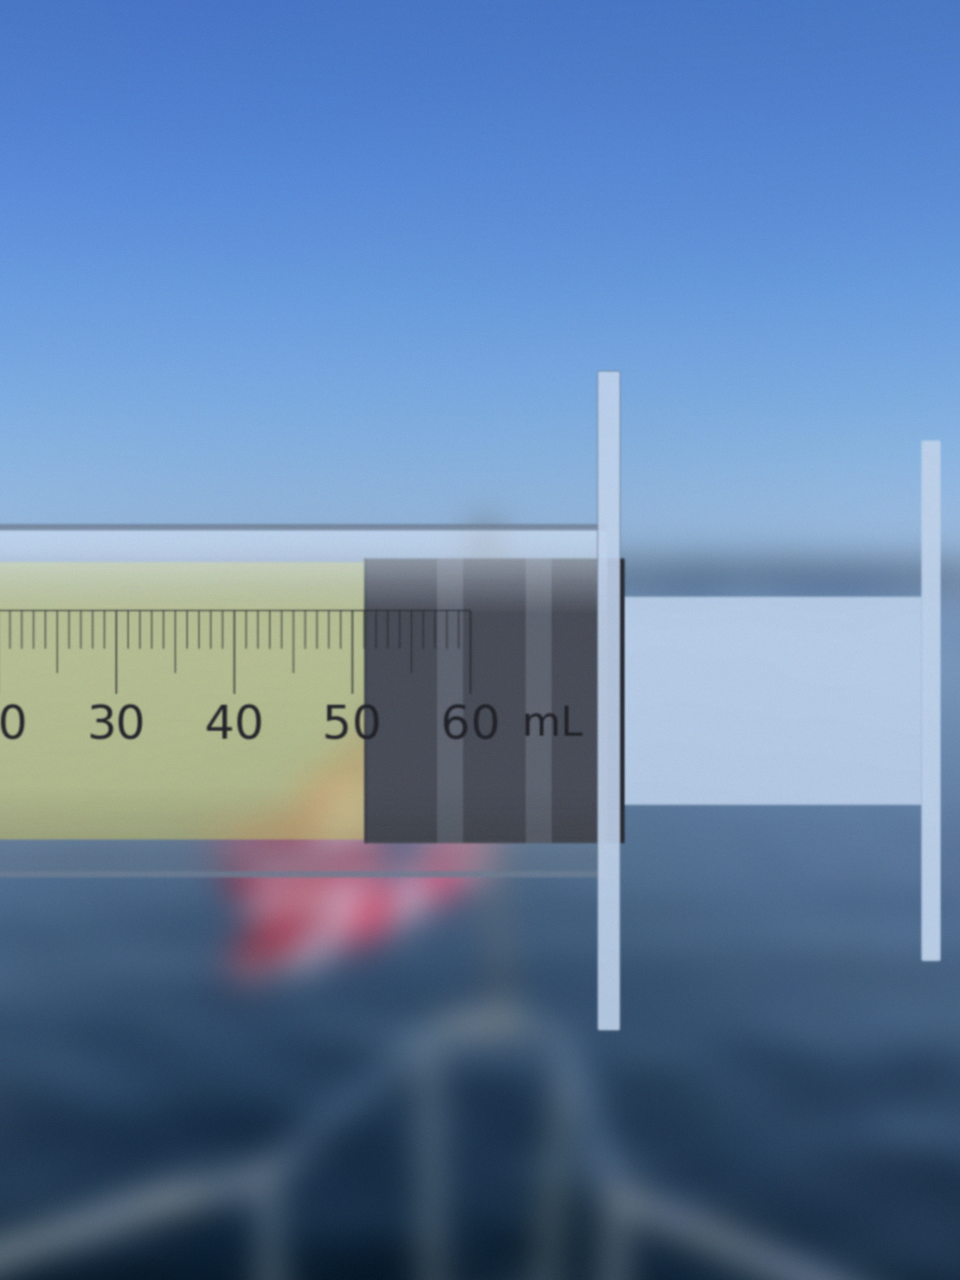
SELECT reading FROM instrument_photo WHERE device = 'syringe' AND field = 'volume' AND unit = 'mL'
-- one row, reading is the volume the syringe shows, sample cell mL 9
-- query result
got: mL 51
